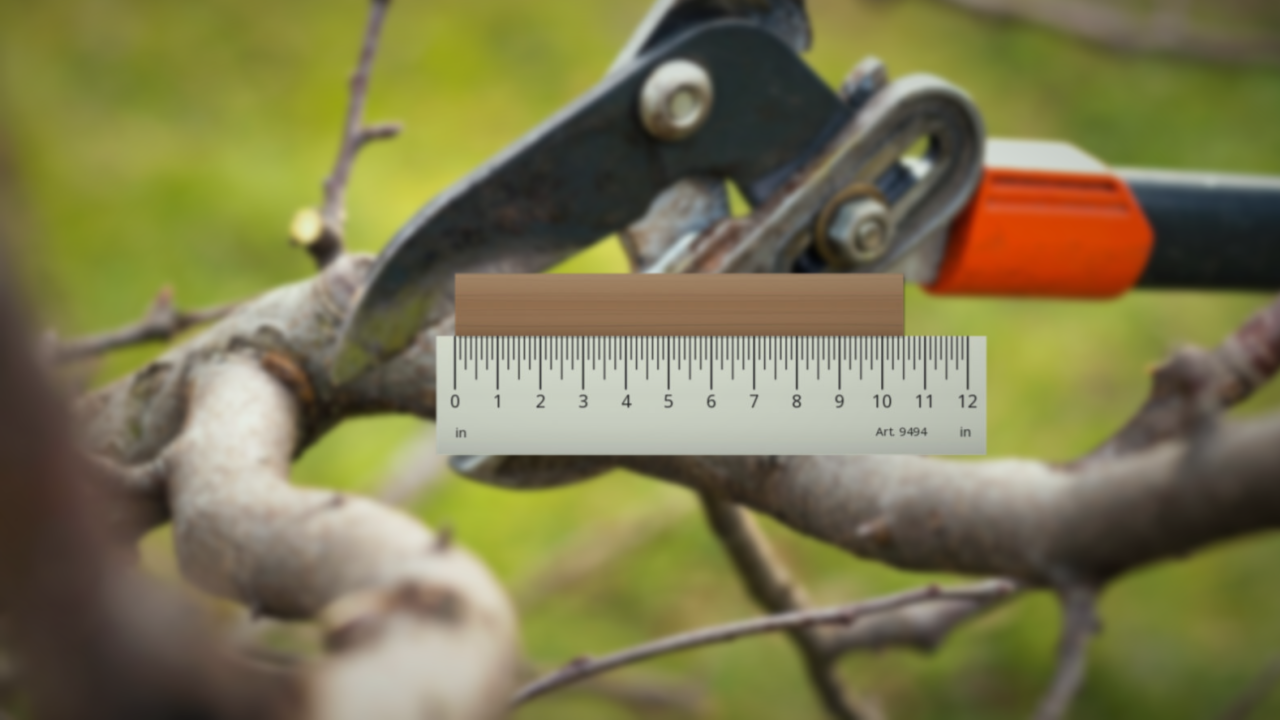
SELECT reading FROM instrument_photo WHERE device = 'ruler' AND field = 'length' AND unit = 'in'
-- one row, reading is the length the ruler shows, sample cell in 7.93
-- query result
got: in 10.5
